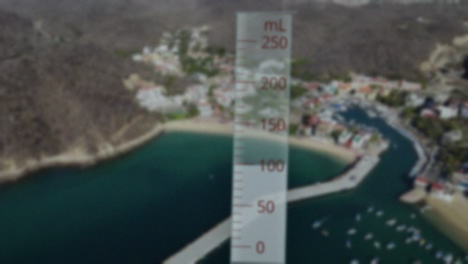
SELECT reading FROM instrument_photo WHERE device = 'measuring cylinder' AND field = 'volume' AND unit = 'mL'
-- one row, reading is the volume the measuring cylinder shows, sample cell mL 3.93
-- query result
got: mL 100
